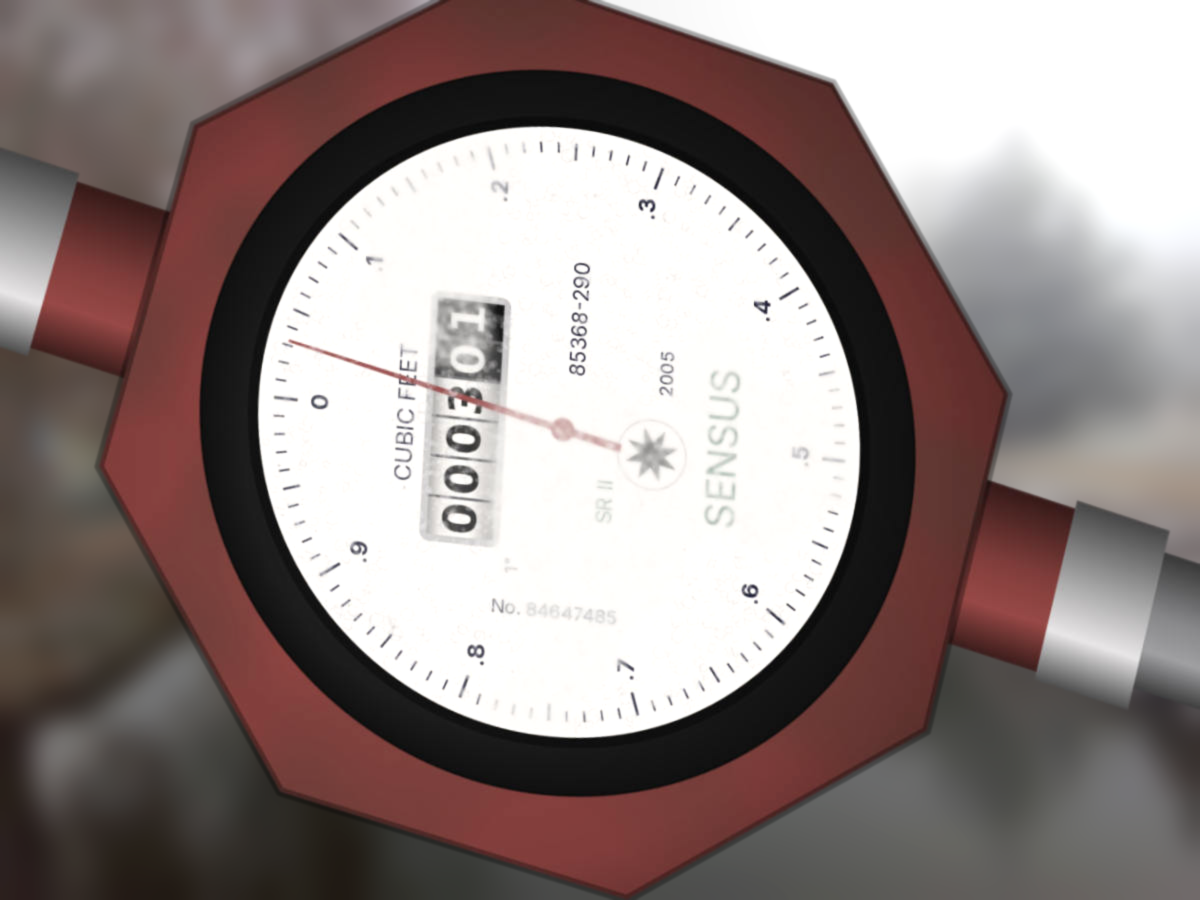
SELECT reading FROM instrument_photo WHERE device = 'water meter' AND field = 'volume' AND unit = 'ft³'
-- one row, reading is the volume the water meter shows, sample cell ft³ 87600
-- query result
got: ft³ 301.03
